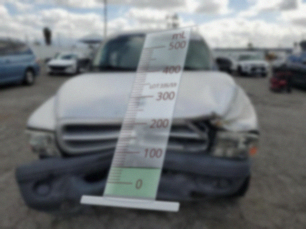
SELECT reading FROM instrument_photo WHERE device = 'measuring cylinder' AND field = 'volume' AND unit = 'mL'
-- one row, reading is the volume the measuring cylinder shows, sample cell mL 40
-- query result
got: mL 50
